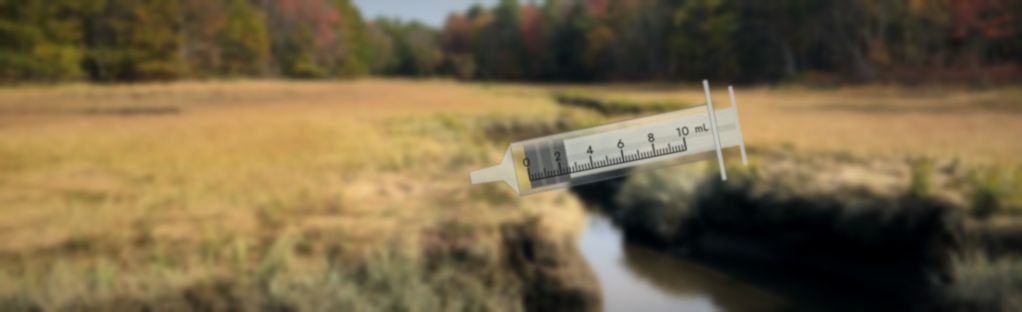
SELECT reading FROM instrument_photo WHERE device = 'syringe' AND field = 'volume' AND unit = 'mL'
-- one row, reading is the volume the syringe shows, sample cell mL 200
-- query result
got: mL 0
